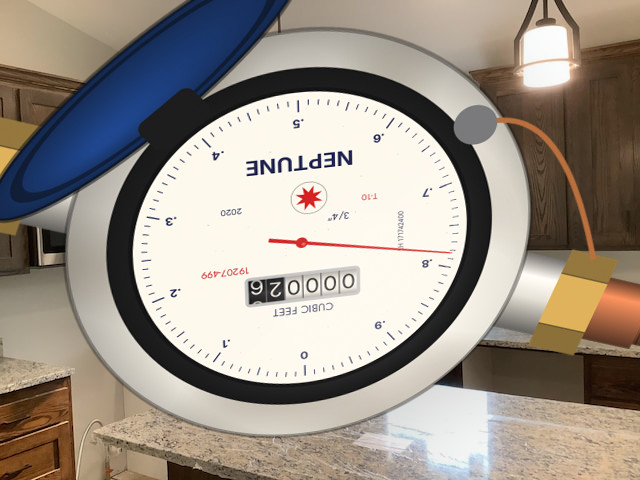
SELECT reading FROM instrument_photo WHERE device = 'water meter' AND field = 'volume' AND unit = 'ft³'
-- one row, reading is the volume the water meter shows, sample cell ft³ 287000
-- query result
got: ft³ 25.78
